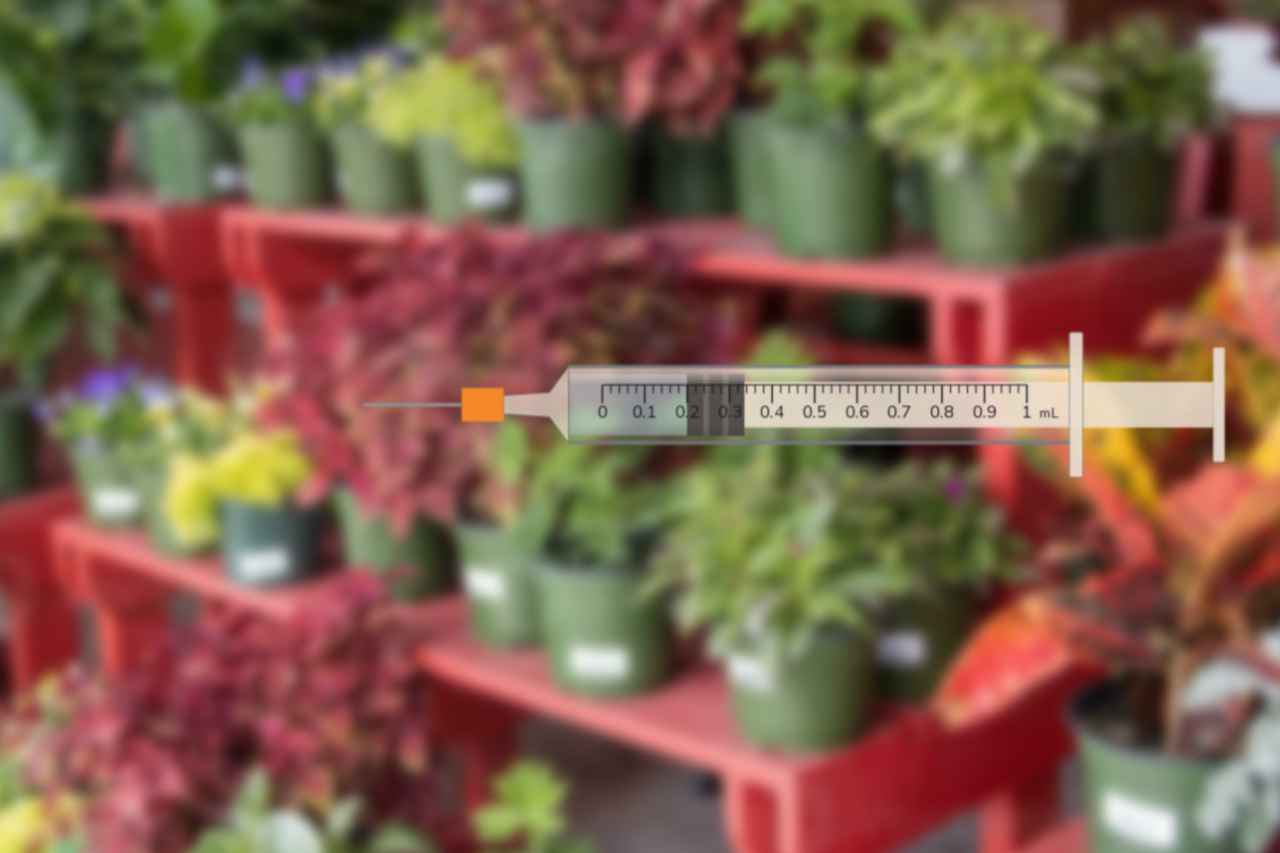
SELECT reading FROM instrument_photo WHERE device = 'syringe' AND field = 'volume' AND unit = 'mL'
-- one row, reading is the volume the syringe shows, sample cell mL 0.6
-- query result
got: mL 0.2
